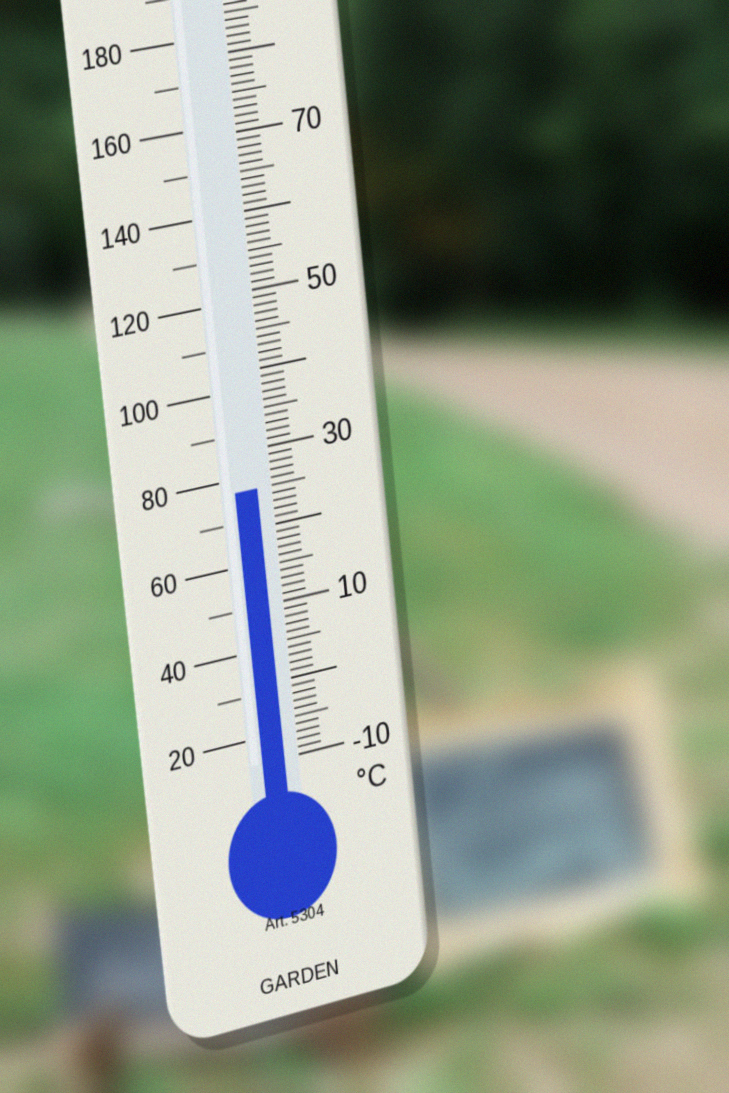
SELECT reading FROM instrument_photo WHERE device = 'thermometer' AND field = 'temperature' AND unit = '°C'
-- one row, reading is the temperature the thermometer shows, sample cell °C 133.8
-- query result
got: °C 25
